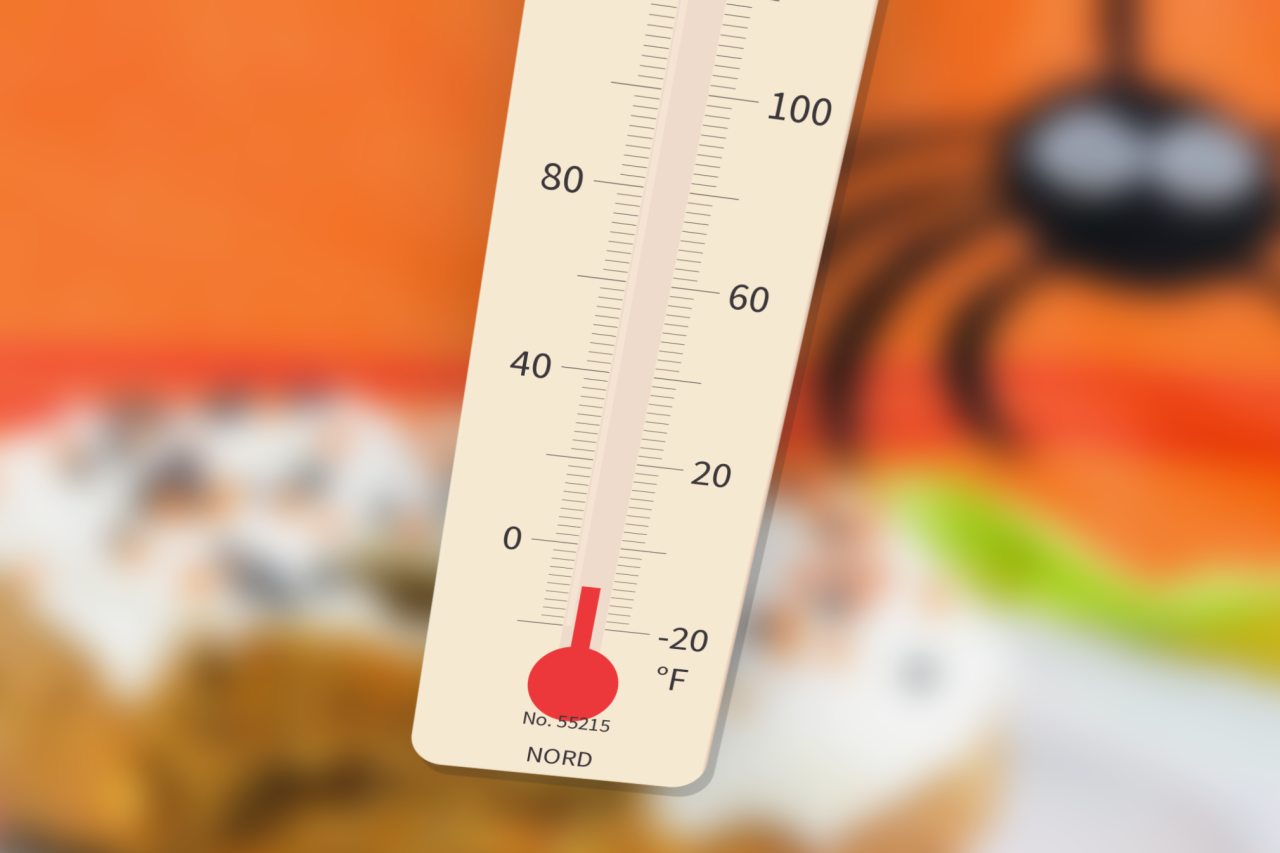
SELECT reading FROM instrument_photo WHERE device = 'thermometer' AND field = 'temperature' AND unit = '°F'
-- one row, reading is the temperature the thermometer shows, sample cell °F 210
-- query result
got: °F -10
